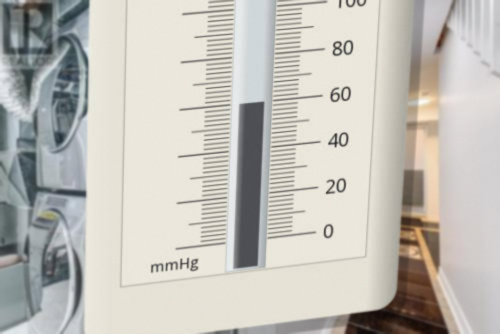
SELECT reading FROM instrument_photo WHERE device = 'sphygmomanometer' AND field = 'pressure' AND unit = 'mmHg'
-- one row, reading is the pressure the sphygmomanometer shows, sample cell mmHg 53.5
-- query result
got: mmHg 60
